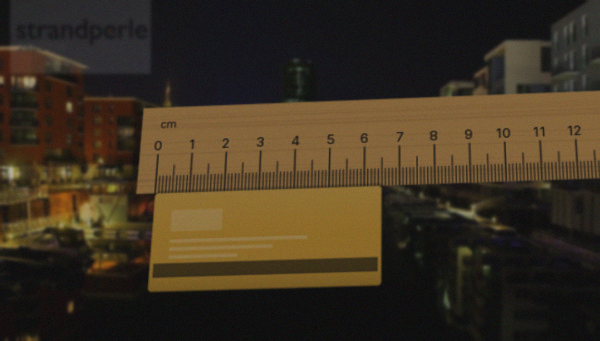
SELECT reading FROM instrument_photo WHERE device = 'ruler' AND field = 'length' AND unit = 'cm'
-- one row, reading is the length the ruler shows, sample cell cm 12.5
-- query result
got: cm 6.5
